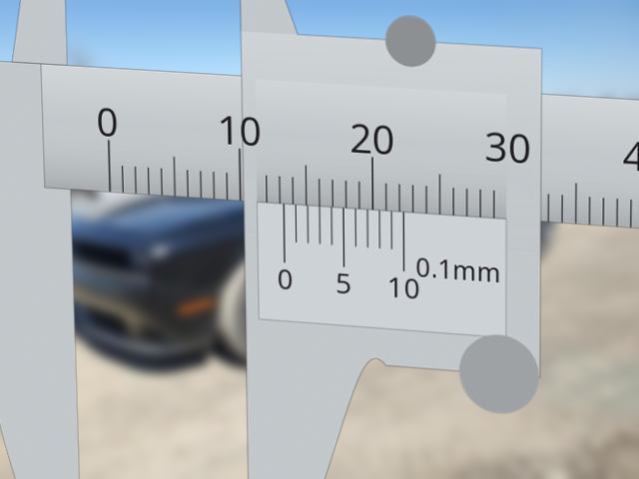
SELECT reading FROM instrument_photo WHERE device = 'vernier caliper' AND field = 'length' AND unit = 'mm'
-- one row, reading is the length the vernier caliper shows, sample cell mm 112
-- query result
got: mm 13.3
